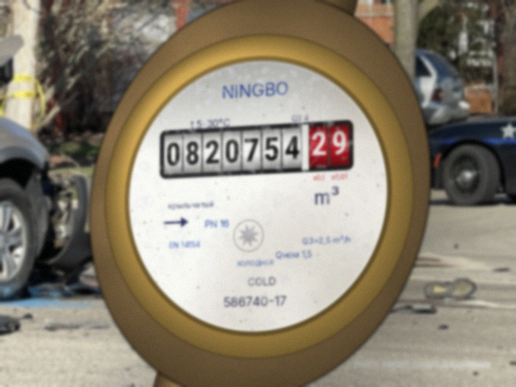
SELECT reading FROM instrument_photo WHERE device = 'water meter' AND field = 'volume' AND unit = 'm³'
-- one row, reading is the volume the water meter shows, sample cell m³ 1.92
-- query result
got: m³ 820754.29
